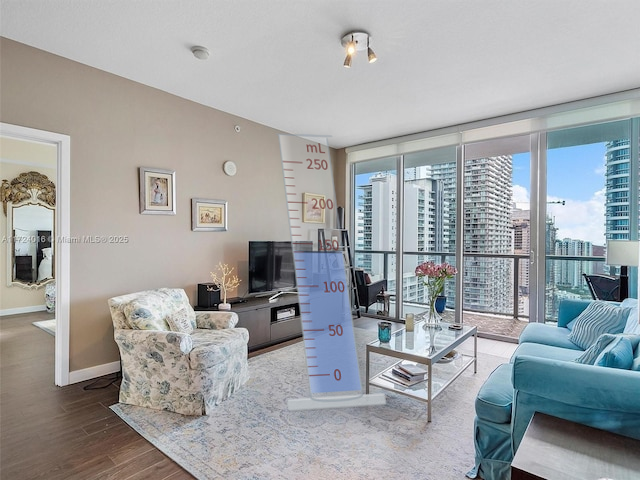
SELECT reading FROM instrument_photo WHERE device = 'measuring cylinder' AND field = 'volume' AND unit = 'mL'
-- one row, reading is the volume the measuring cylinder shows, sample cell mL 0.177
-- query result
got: mL 140
